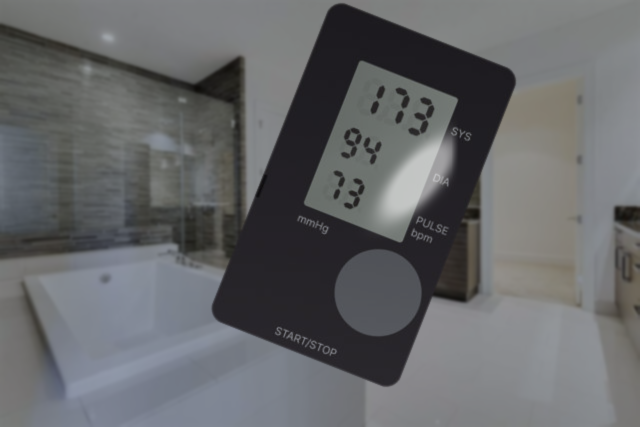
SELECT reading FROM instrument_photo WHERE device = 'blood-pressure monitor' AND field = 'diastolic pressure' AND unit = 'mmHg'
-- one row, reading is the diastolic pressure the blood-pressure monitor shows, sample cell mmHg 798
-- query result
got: mmHg 94
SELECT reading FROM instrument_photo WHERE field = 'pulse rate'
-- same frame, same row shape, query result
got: bpm 73
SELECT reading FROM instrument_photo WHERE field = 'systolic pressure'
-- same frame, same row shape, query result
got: mmHg 173
